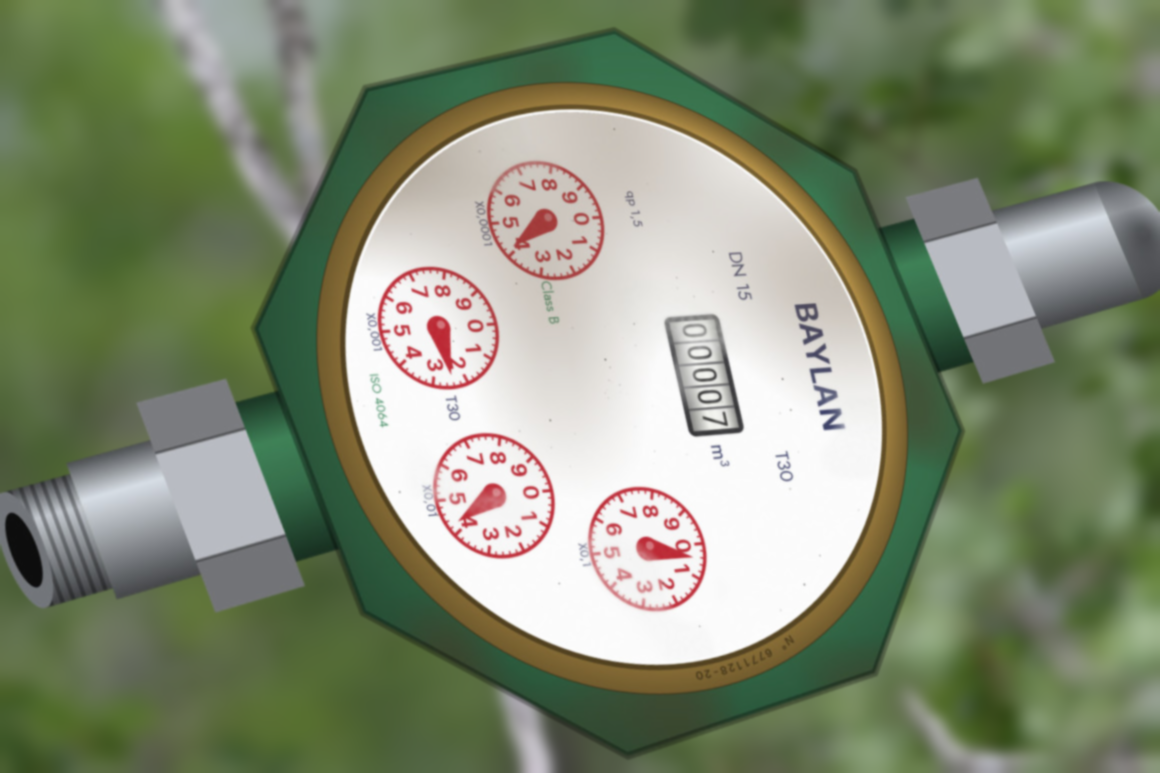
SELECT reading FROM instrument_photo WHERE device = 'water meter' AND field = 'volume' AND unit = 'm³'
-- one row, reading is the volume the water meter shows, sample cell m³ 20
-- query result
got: m³ 7.0424
